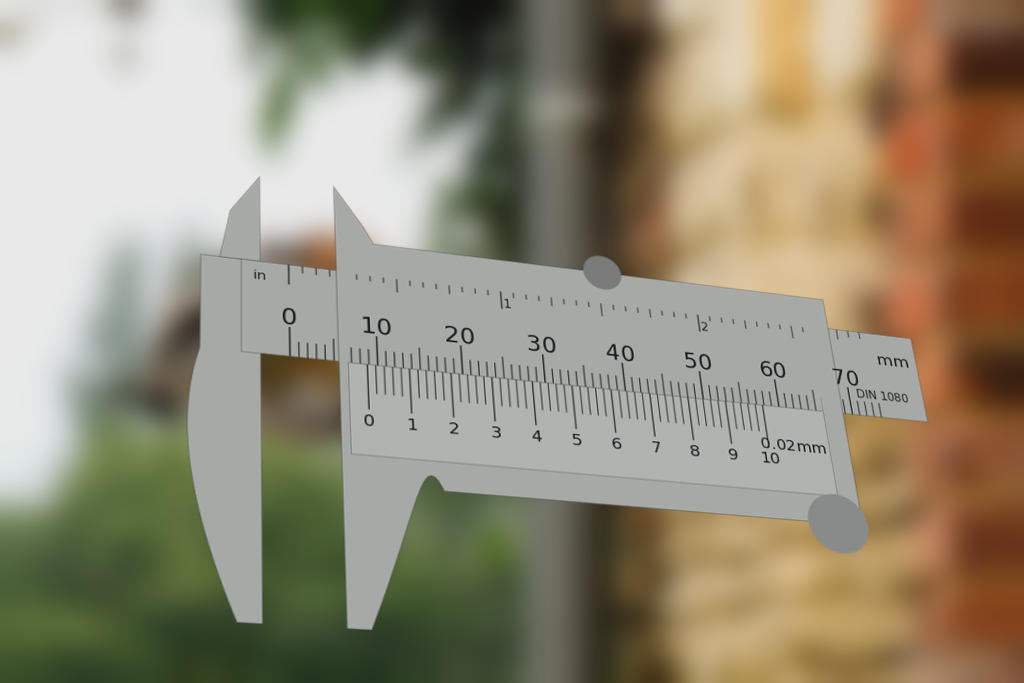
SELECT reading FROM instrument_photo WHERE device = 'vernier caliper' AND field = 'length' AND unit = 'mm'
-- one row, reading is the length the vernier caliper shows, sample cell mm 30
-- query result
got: mm 8.8
